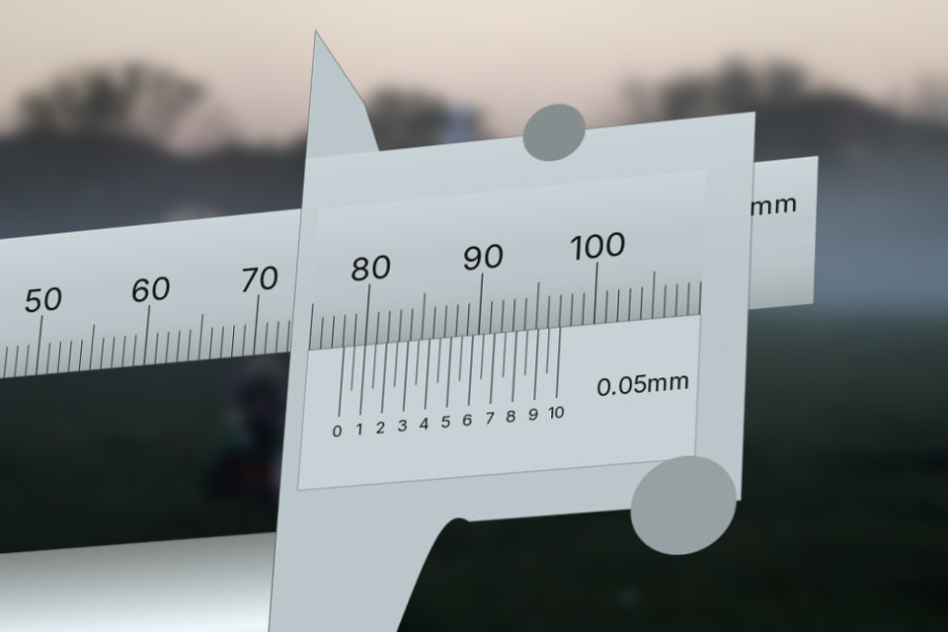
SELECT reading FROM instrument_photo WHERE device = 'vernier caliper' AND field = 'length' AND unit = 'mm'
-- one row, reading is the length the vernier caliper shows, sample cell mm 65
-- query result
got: mm 78.1
